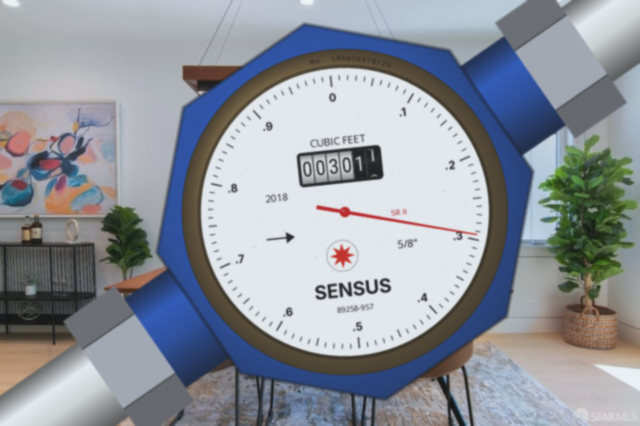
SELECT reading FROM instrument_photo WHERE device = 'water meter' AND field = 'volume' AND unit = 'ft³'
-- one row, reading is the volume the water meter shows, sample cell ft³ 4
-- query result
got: ft³ 3011.29
